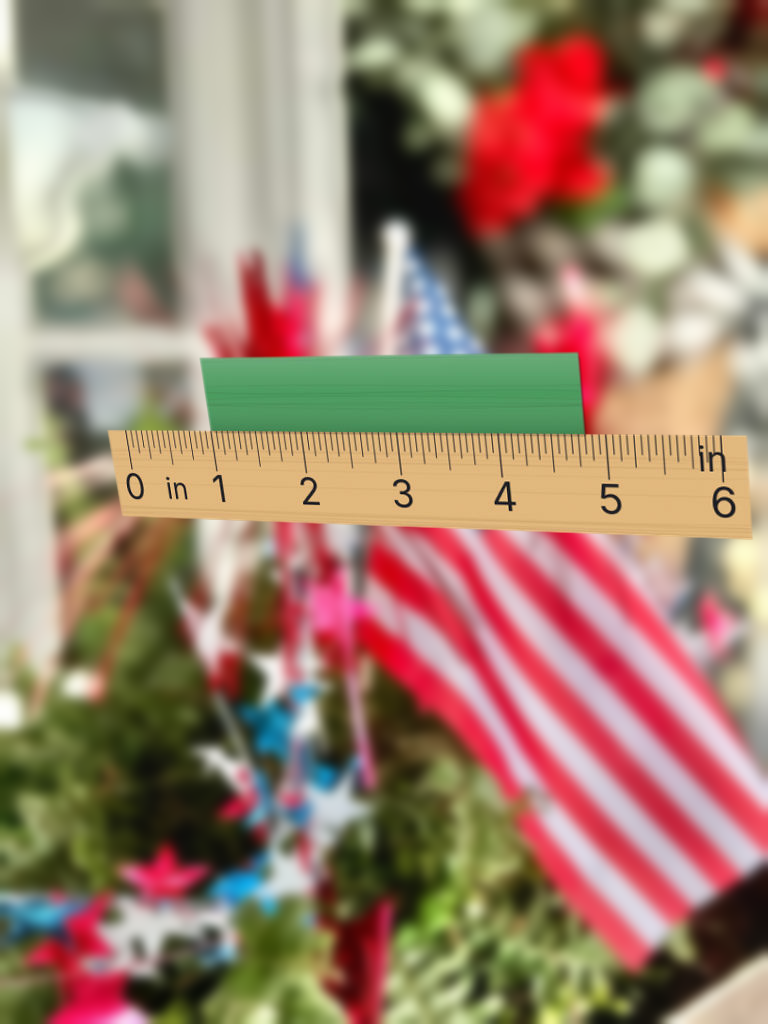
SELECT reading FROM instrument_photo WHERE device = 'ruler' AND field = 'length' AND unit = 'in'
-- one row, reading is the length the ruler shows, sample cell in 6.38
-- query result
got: in 3.8125
